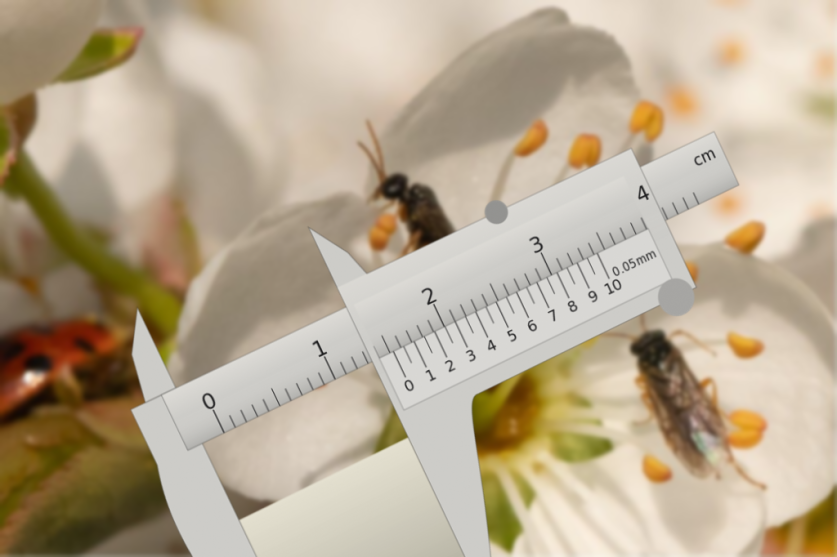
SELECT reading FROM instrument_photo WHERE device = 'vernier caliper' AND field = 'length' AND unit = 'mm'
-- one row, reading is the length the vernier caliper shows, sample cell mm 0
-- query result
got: mm 15.3
